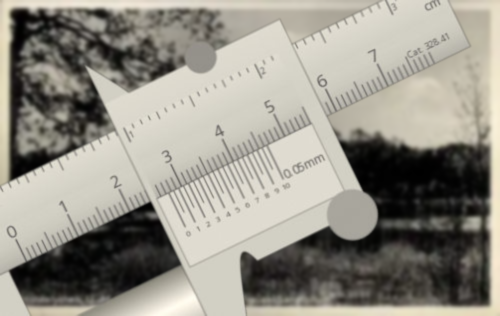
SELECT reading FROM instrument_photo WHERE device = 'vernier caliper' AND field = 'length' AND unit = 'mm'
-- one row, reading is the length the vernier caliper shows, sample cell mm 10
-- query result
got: mm 27.5
